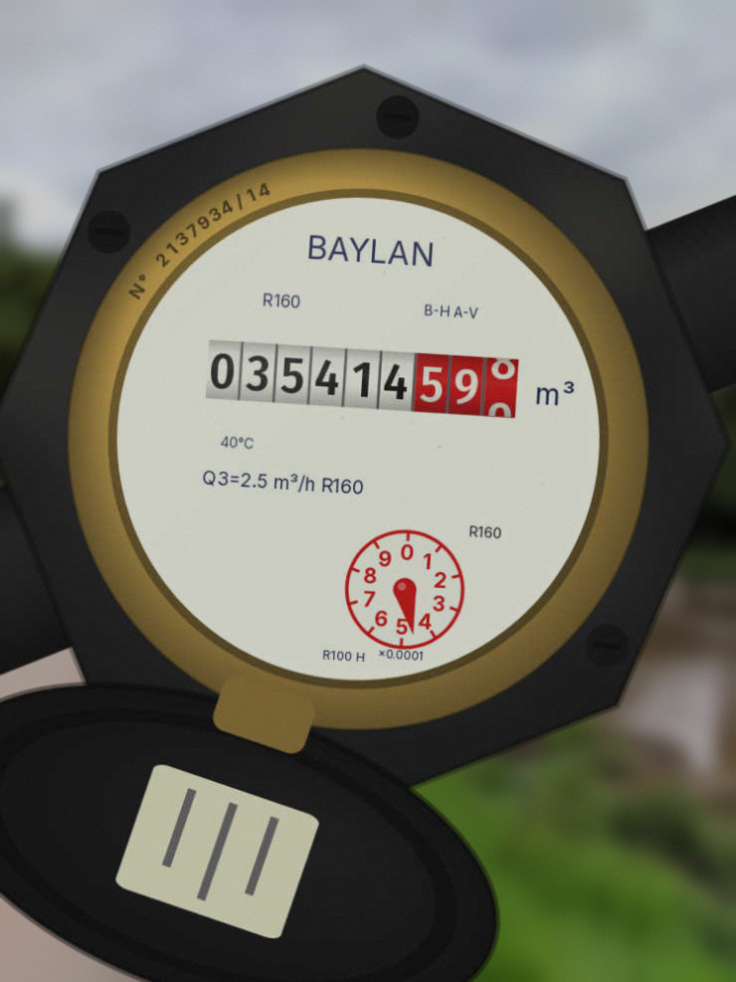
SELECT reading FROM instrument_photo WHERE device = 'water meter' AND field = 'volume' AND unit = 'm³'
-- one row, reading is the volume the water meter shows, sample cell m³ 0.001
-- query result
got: m³ 35414.5984
